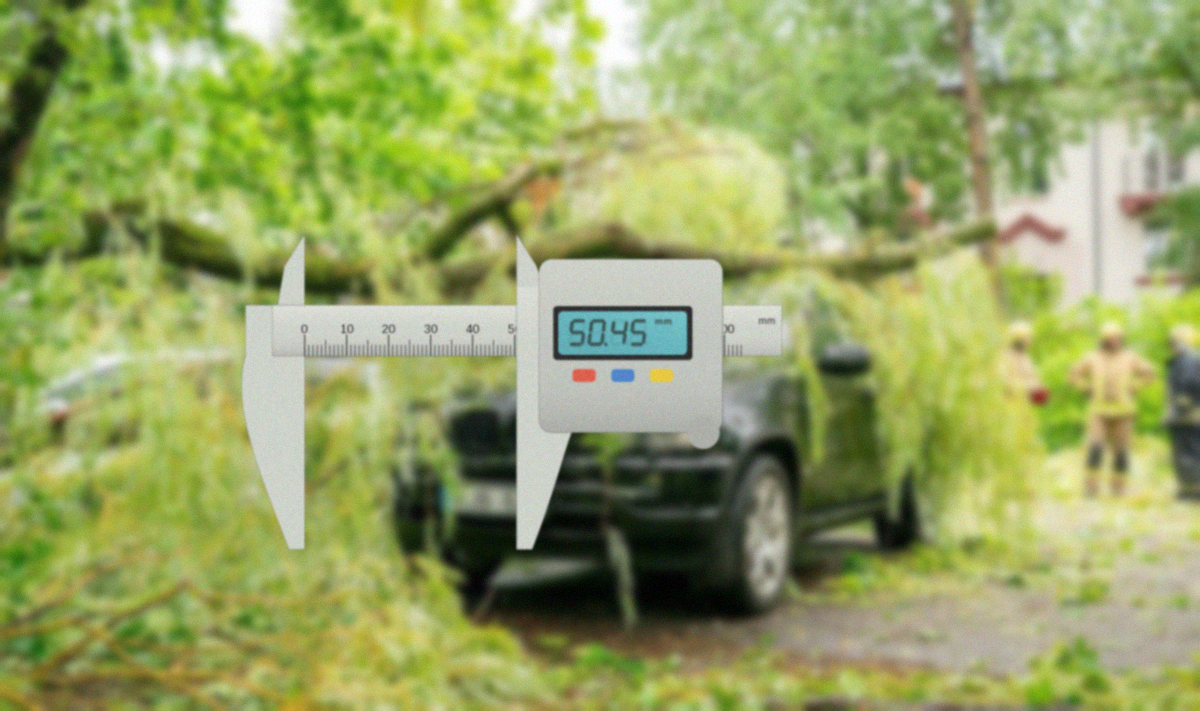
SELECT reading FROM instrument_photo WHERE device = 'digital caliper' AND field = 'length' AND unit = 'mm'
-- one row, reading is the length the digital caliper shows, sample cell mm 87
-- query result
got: mm 50.45
